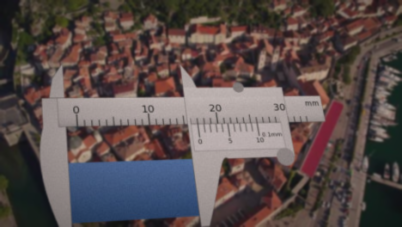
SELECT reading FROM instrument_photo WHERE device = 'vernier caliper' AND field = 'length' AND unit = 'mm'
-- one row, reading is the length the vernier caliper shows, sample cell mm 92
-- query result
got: mm 17.0
